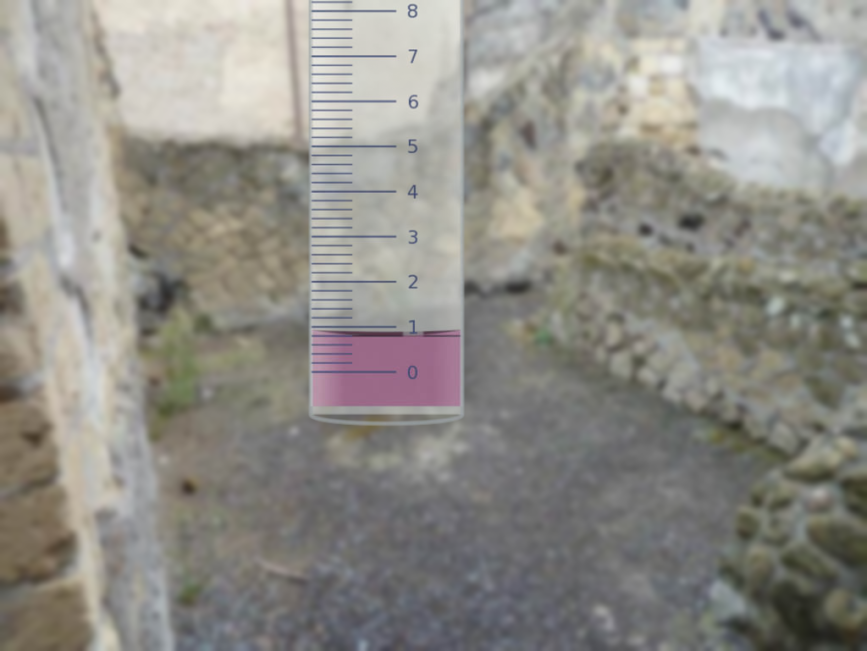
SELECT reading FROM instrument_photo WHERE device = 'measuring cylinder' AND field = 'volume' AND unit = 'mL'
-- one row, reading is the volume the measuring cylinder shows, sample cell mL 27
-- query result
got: mL 0.8
